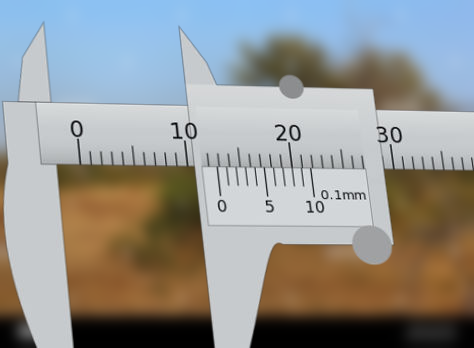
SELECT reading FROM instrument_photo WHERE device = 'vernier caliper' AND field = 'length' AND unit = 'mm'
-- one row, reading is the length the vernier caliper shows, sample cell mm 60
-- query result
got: mm 12.8
